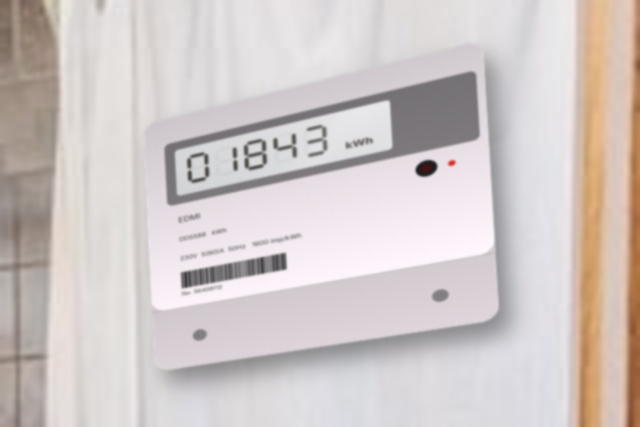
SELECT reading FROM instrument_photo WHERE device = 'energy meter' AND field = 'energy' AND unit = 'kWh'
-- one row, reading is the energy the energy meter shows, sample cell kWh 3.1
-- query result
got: kWh 1843
